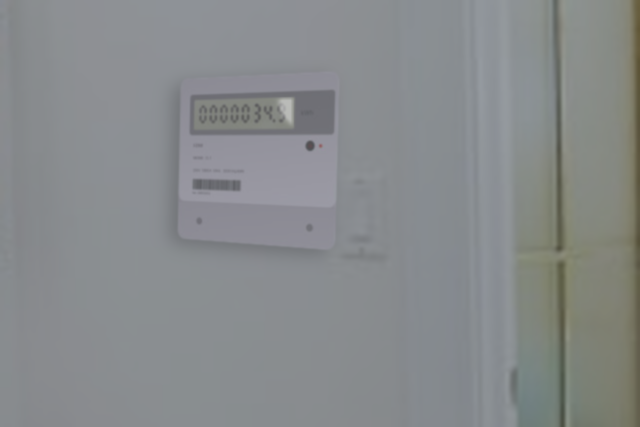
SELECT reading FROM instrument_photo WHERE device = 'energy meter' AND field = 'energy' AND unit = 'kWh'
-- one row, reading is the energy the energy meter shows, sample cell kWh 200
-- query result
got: kWh 34.9
